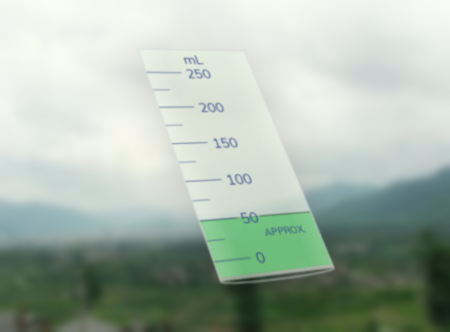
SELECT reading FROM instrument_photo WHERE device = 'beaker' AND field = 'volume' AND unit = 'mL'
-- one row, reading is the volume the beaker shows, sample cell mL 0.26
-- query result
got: mL 50
